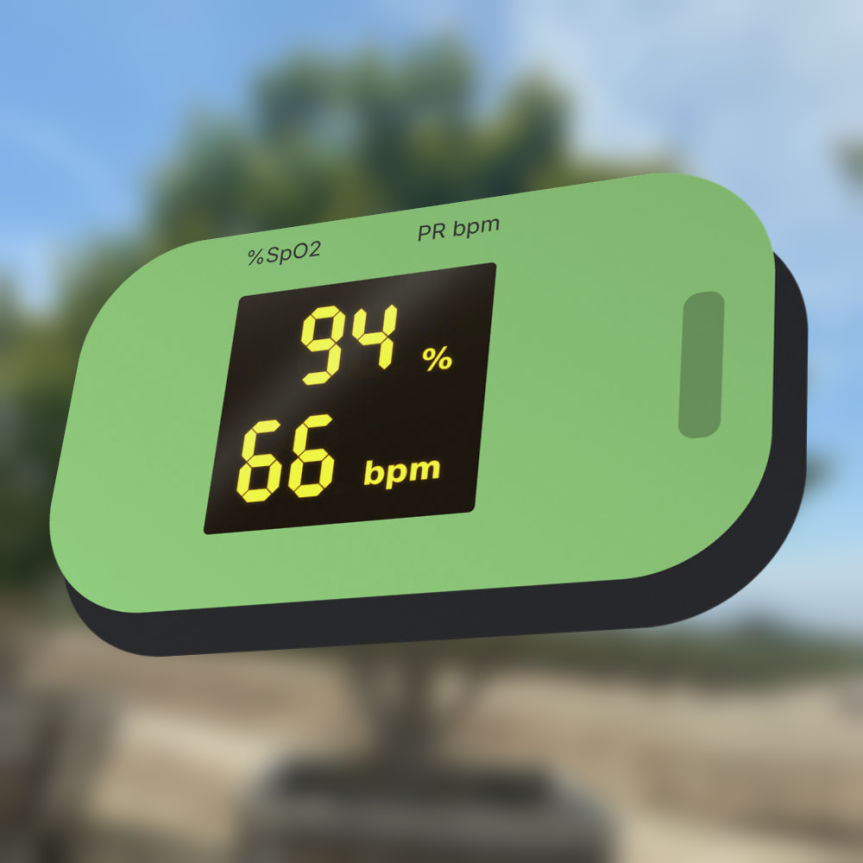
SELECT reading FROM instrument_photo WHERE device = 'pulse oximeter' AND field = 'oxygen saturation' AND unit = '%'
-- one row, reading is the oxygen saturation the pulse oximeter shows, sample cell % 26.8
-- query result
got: % 94
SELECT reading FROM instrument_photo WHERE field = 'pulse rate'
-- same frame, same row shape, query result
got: bpm 66
